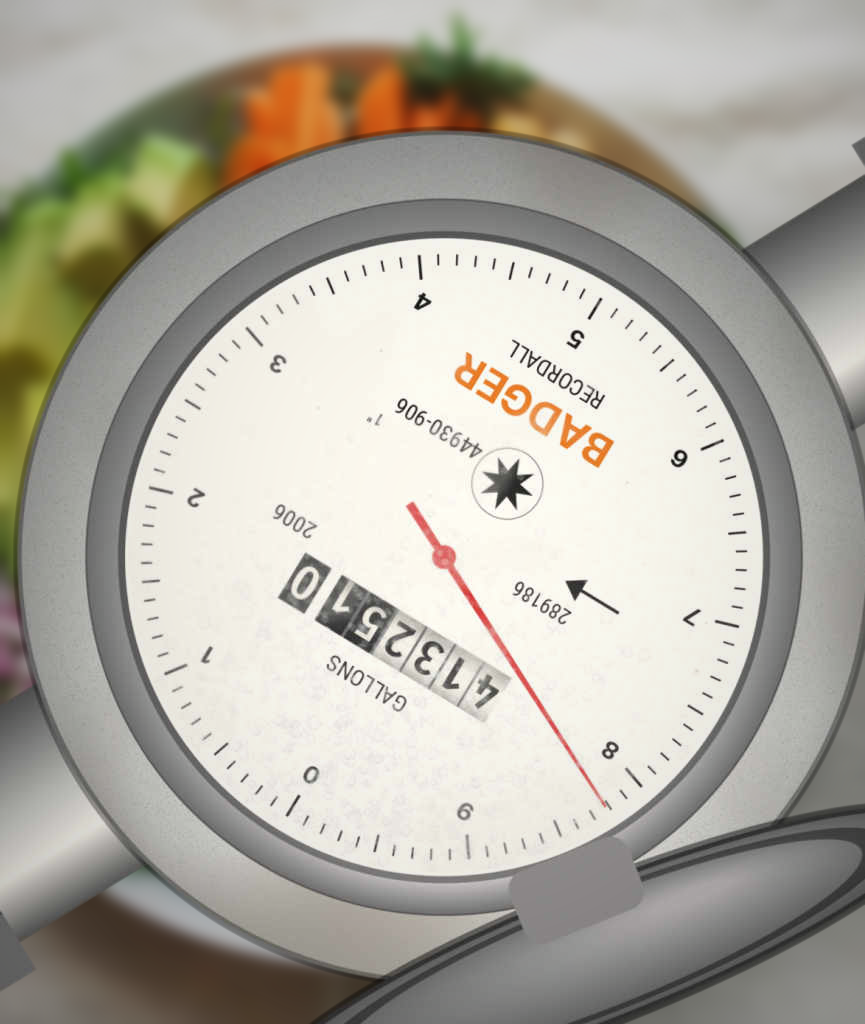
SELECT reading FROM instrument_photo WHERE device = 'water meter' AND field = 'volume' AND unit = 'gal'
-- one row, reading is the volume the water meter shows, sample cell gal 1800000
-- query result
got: gal 4132508.2
